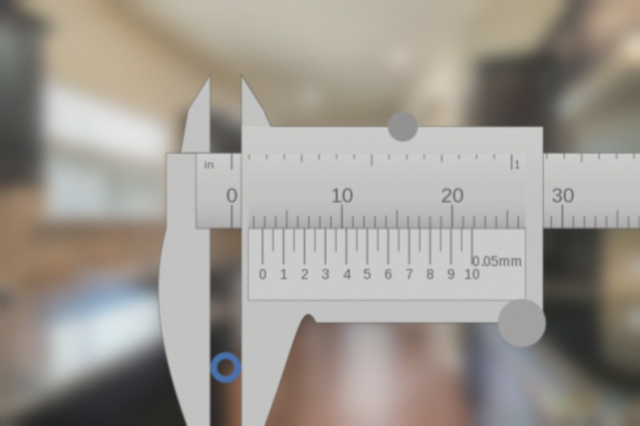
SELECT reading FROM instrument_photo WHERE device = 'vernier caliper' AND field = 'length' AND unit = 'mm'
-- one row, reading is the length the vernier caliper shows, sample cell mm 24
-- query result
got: mm 2.8
